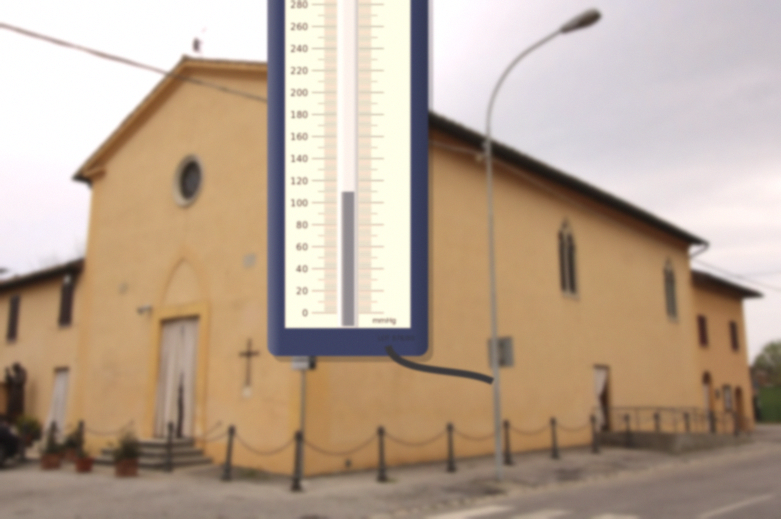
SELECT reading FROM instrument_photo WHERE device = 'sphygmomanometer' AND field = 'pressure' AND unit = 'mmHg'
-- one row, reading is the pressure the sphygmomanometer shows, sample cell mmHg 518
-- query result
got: mmHg 110
